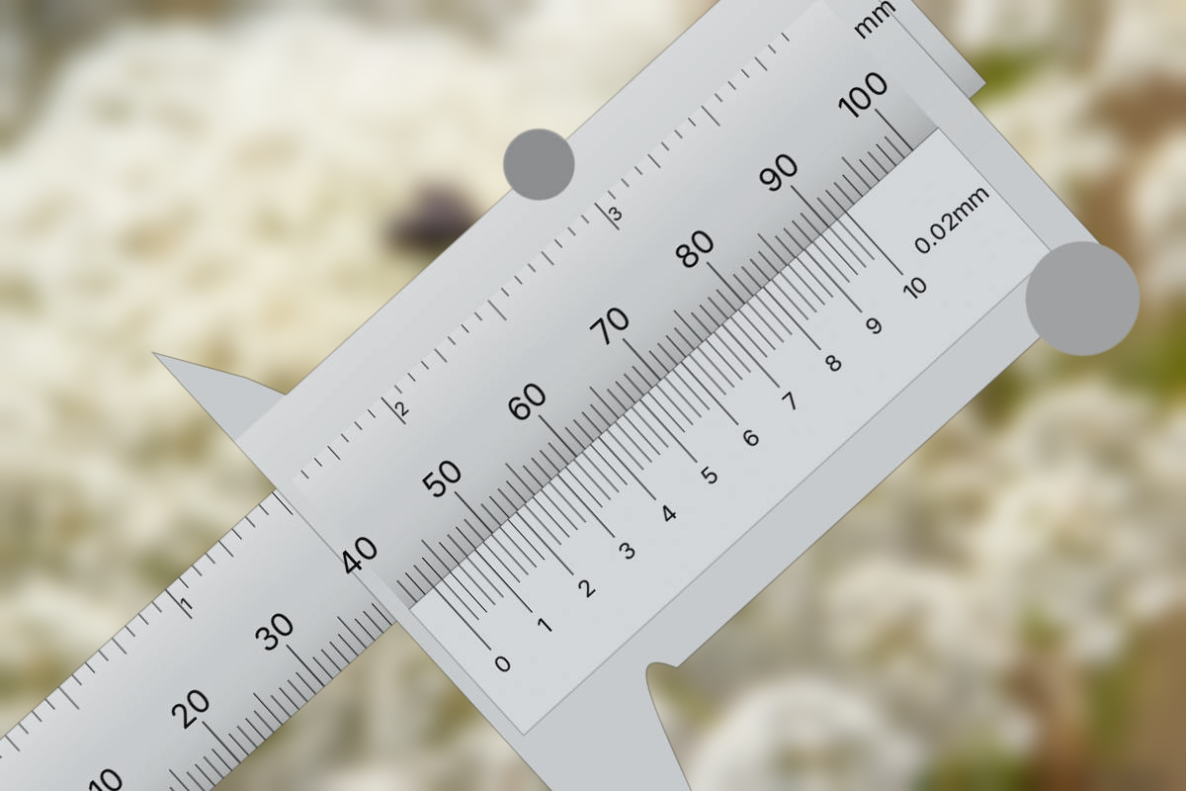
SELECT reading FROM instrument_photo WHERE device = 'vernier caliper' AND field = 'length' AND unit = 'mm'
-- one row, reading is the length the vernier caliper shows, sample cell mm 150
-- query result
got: mm 43.0
